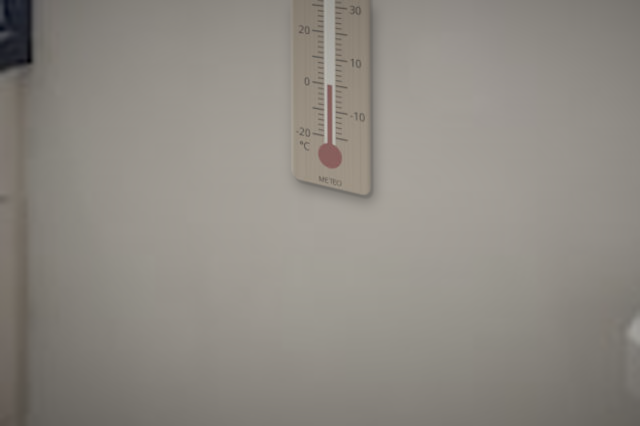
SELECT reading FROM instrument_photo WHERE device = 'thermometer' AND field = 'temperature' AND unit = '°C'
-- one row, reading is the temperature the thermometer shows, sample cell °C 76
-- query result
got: °C 0
